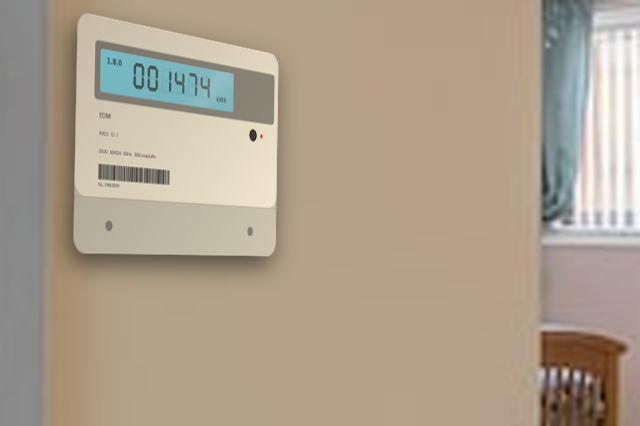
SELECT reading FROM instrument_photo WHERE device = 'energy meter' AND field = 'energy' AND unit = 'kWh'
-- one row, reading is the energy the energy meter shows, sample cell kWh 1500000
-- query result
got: kWh 1474
